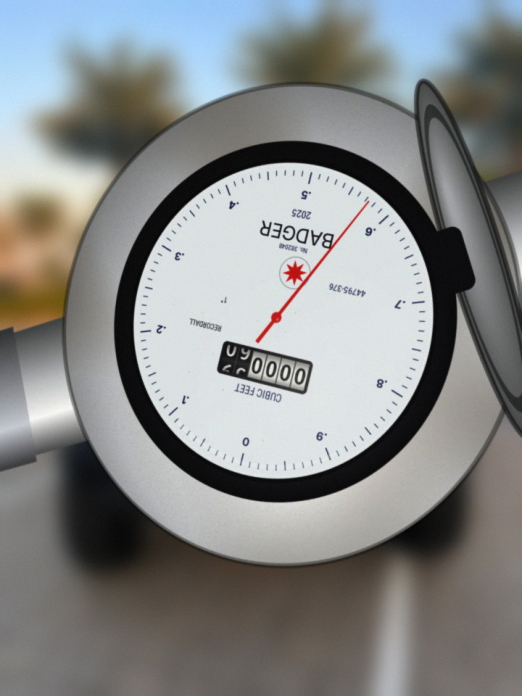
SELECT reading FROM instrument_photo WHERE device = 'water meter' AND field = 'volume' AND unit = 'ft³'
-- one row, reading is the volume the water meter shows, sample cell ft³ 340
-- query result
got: ft³ 59.57
